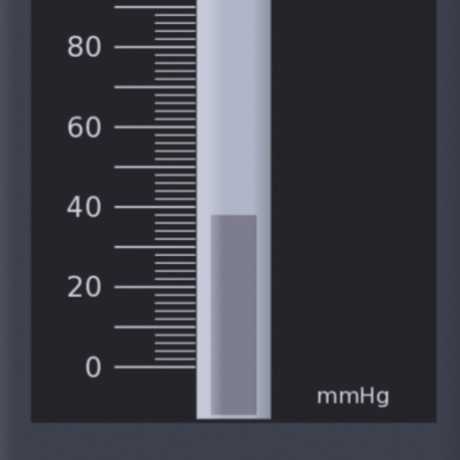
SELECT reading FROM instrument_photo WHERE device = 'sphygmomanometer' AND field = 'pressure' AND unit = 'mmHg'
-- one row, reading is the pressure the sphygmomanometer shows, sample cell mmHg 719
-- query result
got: mmHg 38
